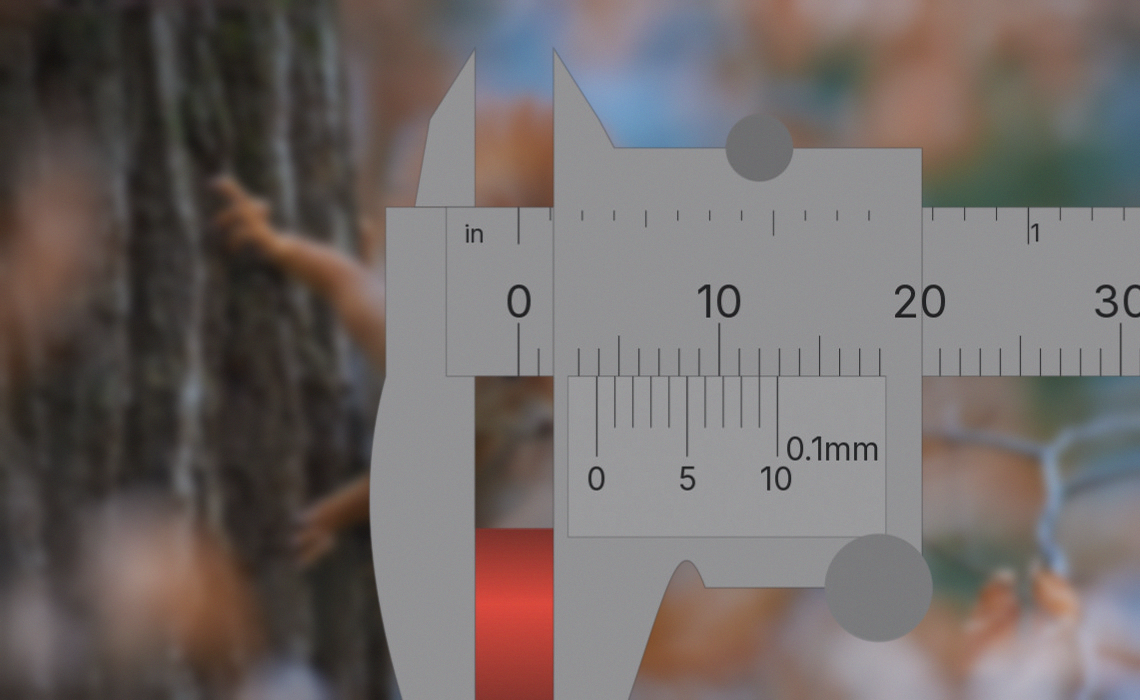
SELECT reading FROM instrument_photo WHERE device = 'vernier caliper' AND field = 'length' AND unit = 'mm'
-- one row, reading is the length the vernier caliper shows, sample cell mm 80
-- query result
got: mm 3.9
